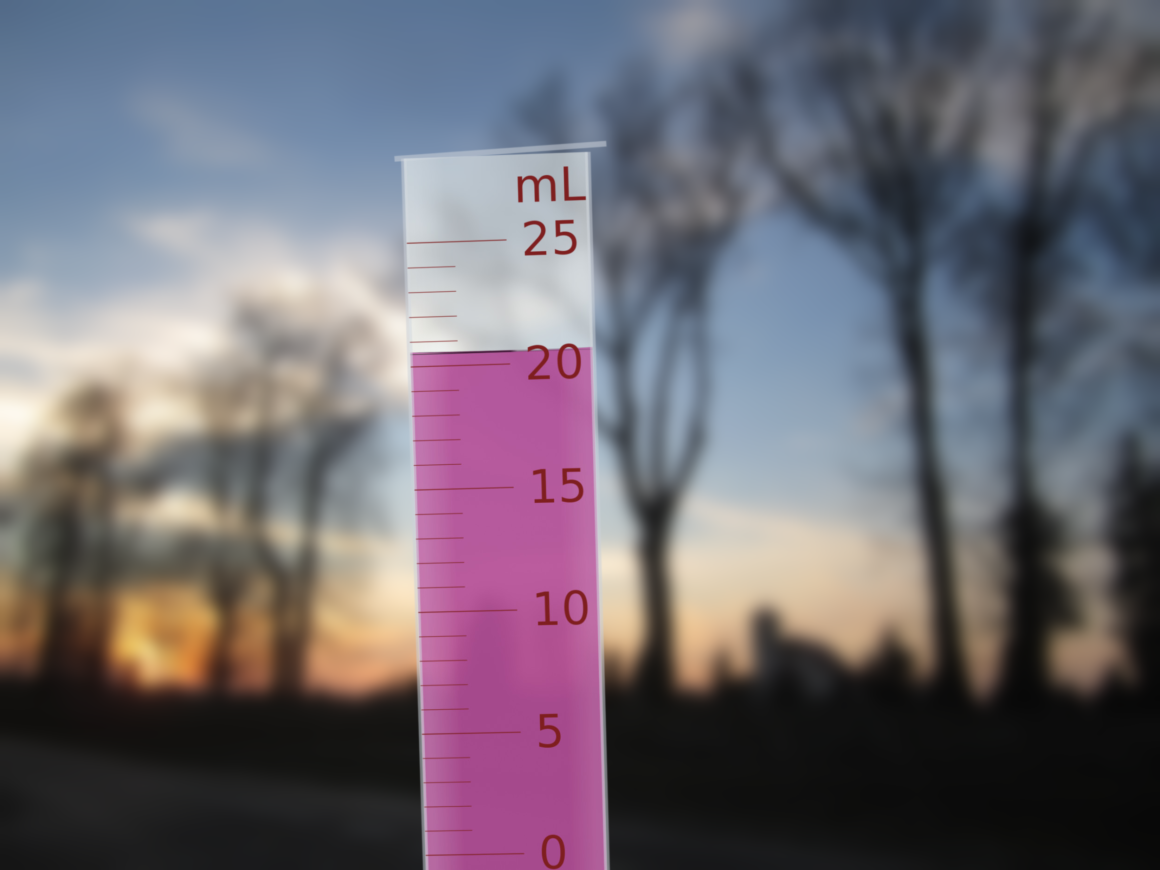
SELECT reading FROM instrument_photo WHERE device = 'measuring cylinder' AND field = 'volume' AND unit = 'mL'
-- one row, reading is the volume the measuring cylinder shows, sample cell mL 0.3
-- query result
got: mL 20.5
